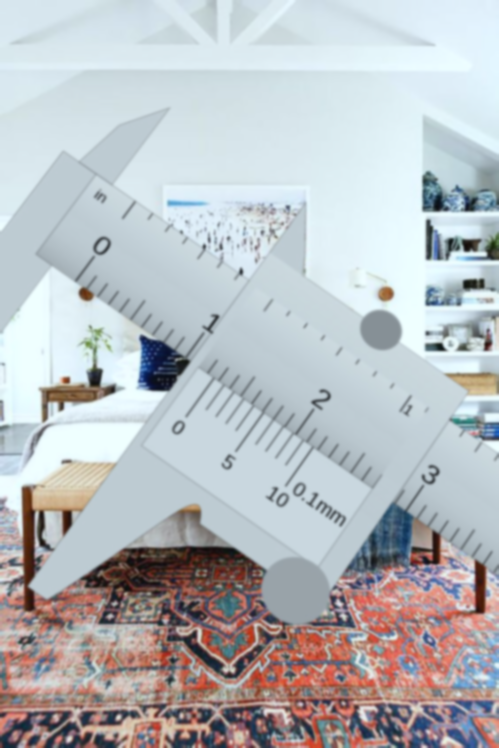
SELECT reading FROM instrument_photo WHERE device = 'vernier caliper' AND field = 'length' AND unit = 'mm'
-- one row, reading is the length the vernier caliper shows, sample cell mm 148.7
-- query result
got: mm 12.6
